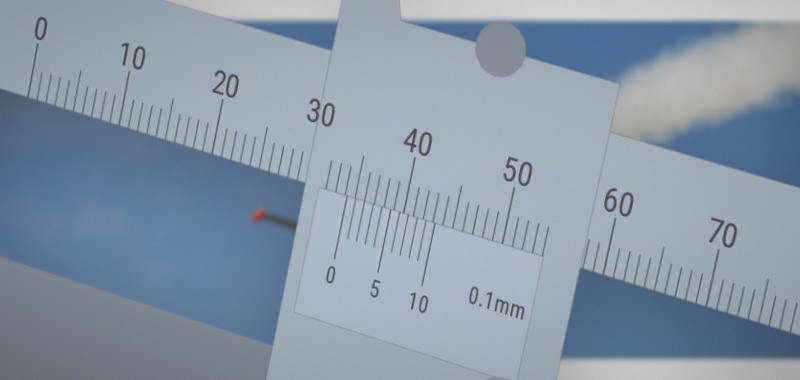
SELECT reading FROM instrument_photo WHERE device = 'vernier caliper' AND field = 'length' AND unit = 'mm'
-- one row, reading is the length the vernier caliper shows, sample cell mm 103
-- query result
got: mm 34.2
